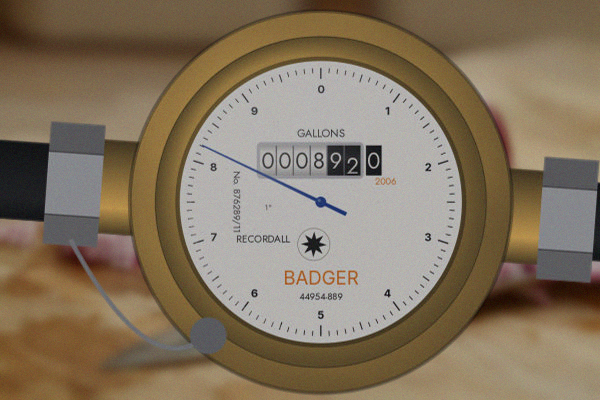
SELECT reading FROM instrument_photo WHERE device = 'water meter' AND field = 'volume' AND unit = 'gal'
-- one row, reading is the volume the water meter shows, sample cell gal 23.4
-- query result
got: gal 8918.2
